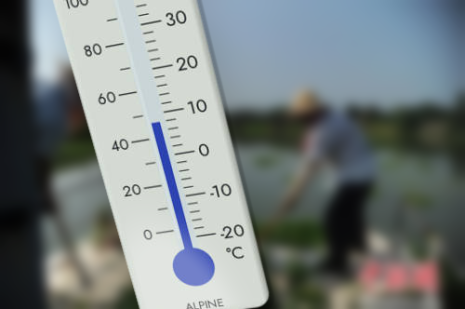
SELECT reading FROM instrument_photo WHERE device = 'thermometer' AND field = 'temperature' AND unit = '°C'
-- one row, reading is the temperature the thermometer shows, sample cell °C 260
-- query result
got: °C 8
